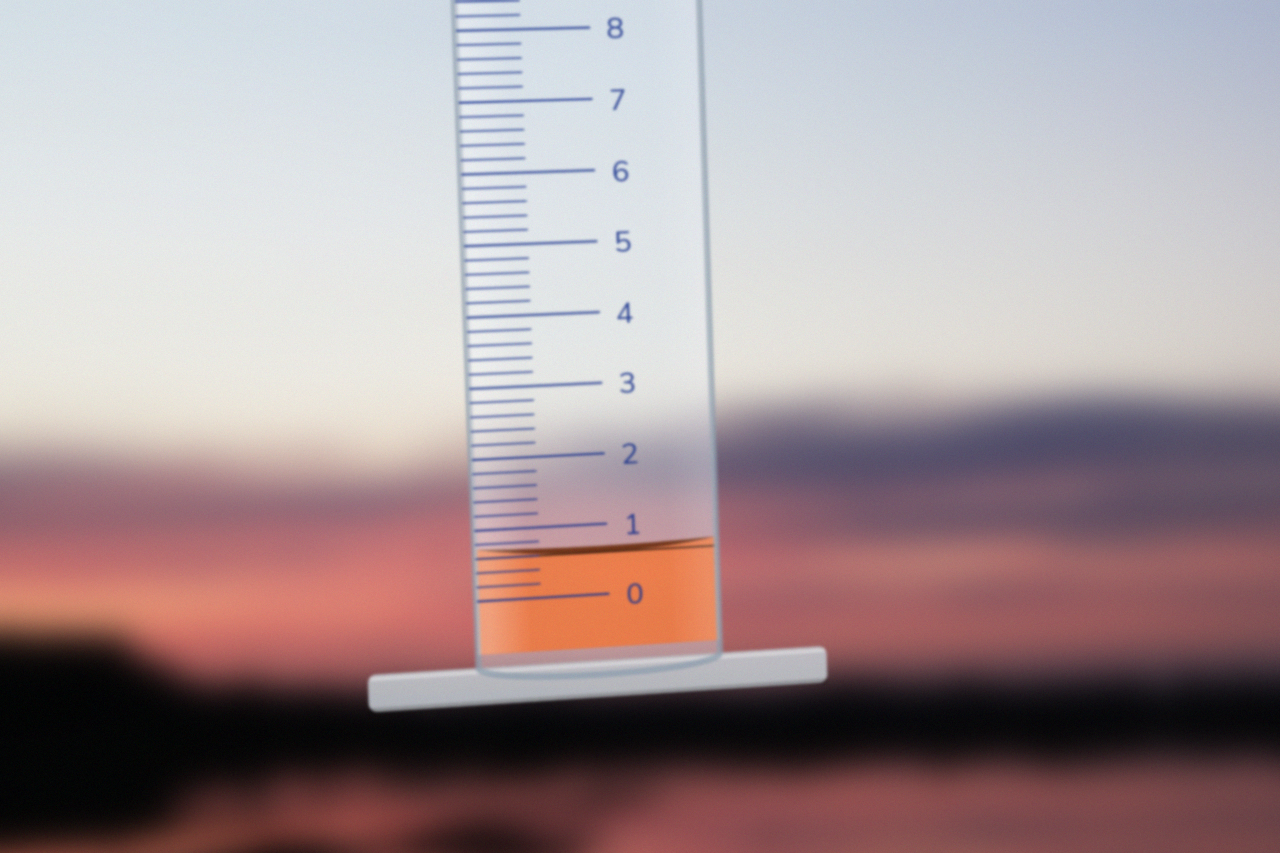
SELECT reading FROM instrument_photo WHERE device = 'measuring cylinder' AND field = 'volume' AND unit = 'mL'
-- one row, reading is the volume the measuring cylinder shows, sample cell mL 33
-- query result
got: mL 0.6
